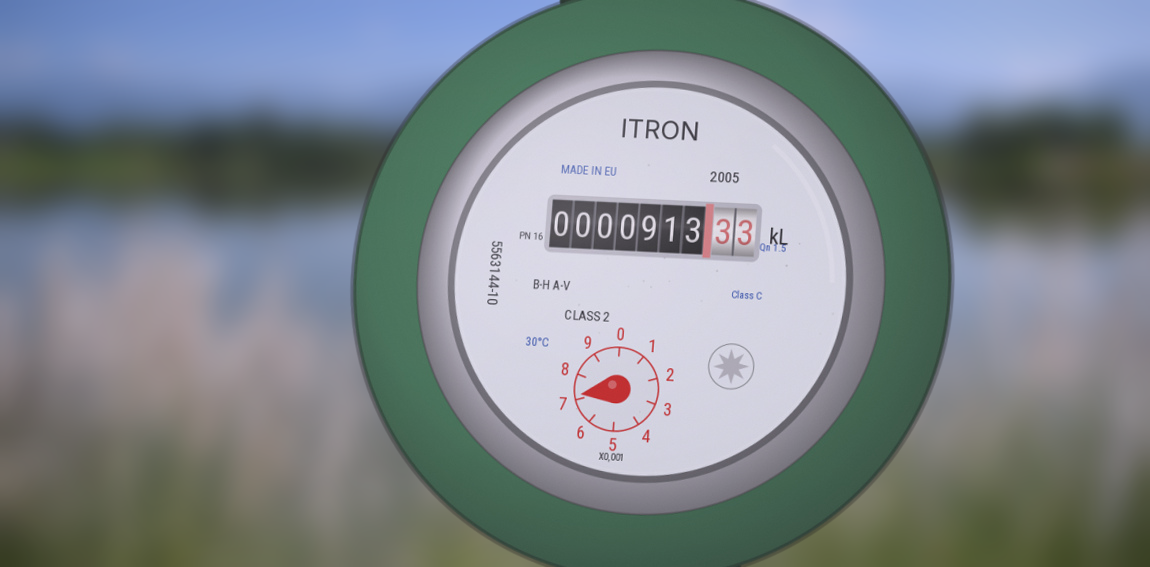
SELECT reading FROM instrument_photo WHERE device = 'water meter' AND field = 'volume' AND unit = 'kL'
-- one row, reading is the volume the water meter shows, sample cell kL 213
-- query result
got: kL 913.337
